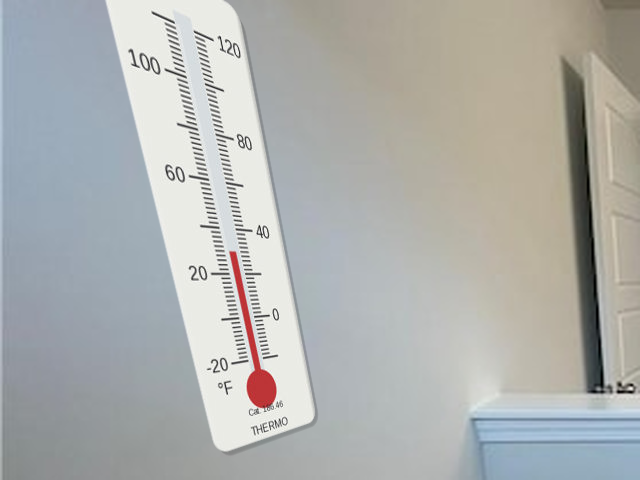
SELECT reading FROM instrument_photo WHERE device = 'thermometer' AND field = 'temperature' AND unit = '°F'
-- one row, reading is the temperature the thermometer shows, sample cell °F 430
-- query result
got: °F 30
